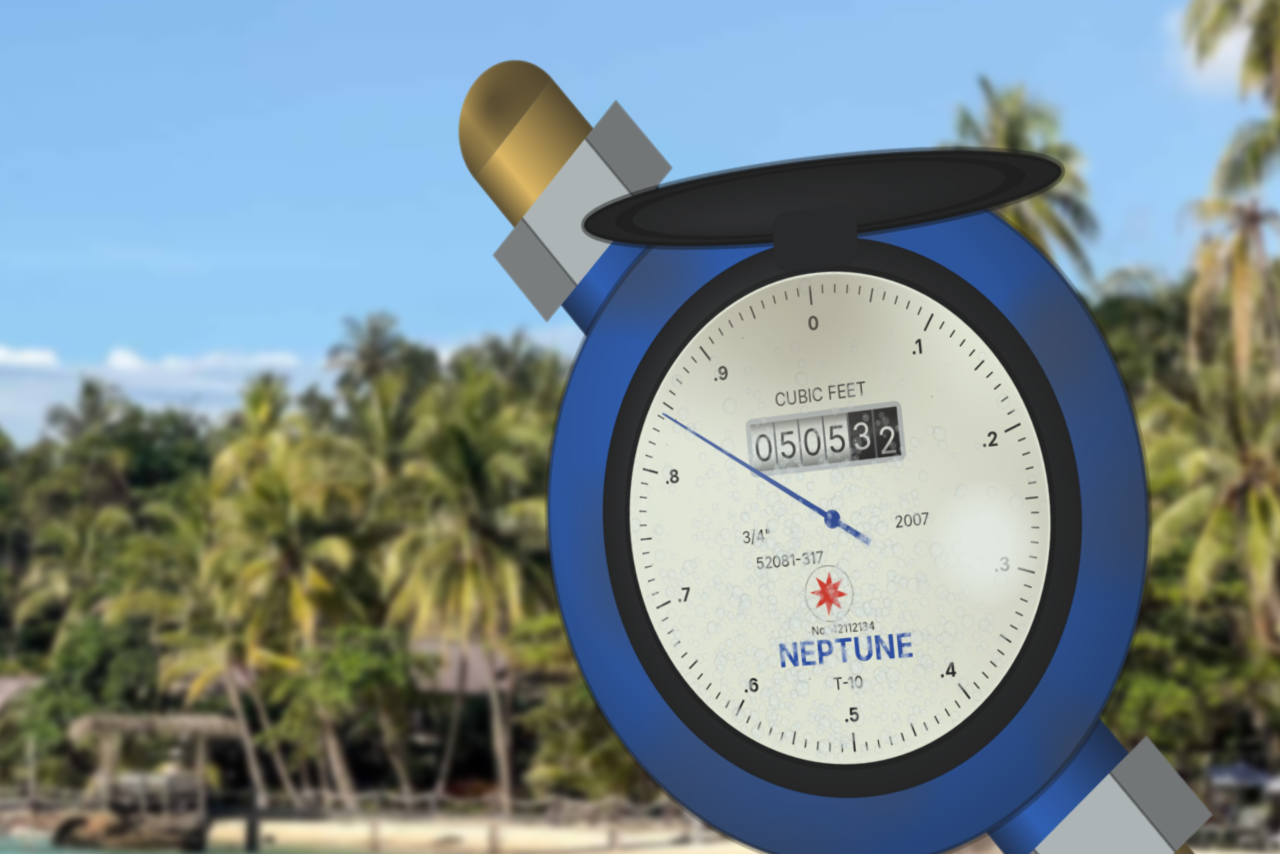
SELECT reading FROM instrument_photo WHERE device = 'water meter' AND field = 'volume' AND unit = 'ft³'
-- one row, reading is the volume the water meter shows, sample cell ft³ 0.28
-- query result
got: ft³ 50531.84
